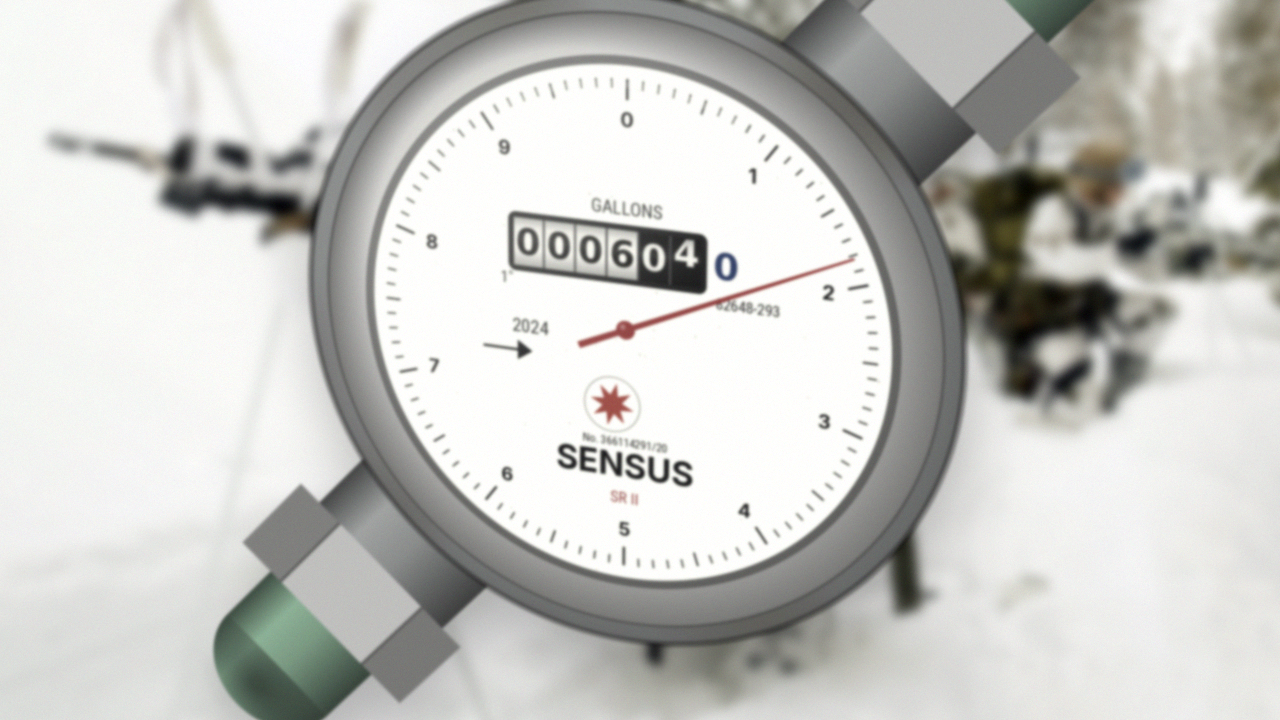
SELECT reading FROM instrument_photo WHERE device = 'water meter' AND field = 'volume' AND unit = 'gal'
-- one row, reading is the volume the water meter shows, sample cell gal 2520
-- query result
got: gal 6041.8
